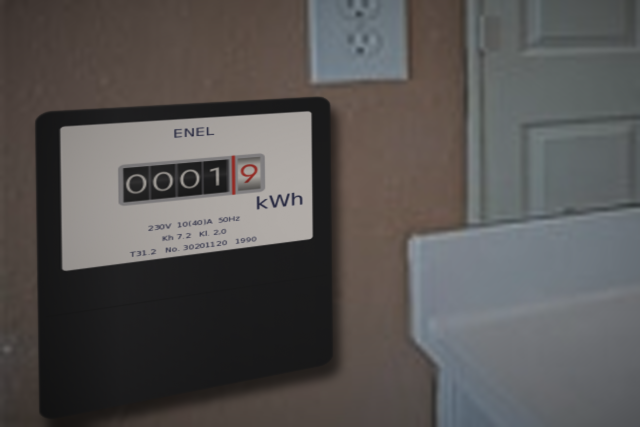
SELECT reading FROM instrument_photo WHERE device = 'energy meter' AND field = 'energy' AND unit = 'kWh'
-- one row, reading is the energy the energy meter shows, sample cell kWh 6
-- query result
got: kWh 1.9
